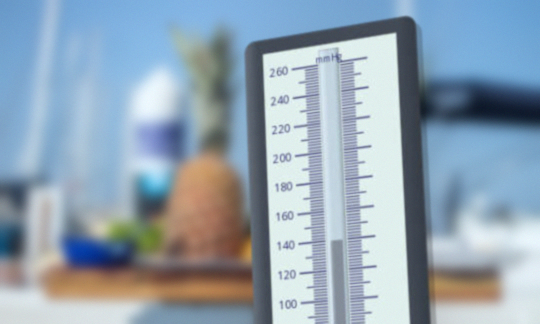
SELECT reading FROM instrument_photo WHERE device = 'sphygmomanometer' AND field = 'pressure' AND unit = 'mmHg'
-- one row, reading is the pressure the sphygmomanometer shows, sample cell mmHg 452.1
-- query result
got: mmHg 140
